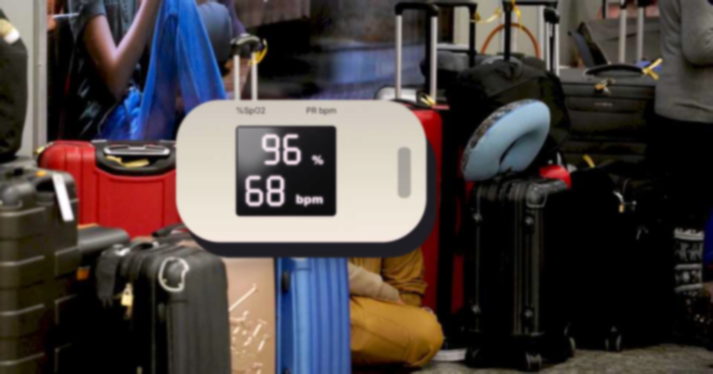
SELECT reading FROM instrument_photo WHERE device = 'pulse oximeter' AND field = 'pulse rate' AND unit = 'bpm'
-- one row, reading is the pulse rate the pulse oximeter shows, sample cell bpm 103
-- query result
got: bpm 68
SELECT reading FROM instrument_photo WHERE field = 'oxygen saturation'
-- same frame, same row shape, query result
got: % 96
